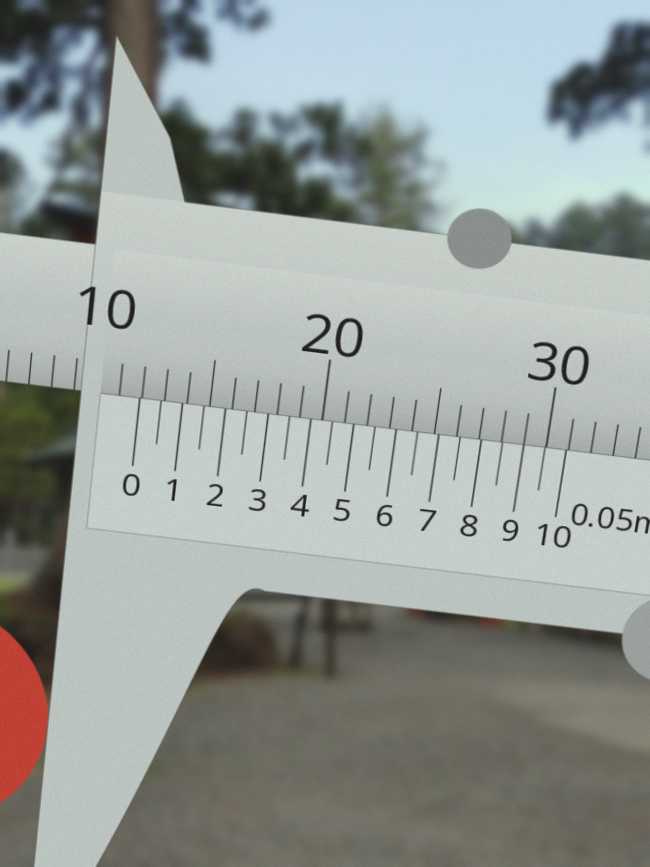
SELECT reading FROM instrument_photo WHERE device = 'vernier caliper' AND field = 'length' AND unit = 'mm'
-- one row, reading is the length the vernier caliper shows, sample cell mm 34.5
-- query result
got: mm 11.9
